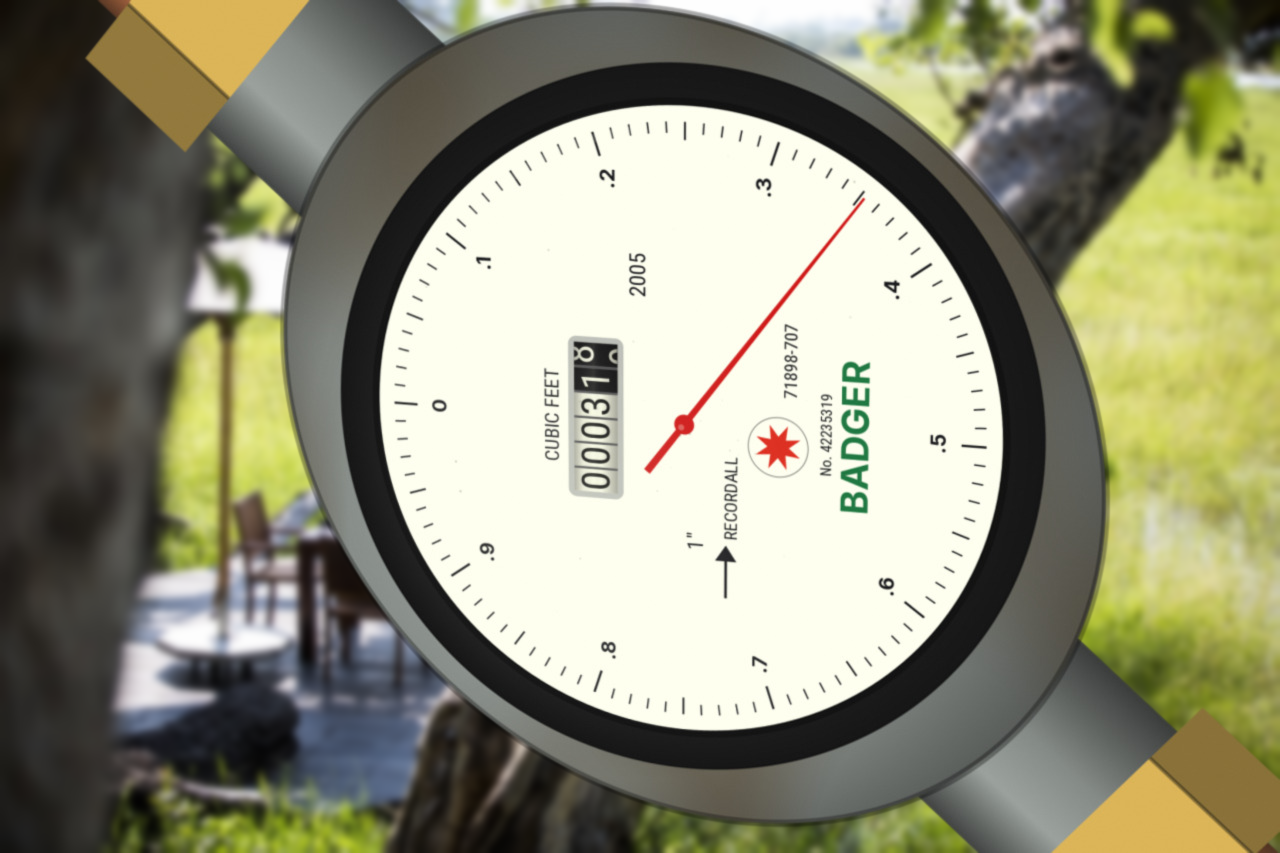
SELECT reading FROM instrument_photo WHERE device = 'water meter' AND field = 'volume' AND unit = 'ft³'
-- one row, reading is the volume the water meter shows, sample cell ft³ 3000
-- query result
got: ft³ 318.35
